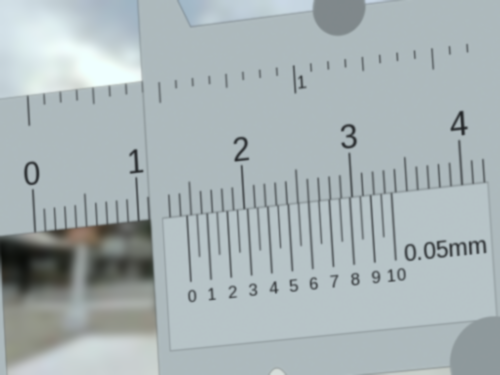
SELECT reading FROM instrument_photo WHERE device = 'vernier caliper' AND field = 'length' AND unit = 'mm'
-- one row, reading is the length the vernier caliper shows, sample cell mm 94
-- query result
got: mm 14.6
